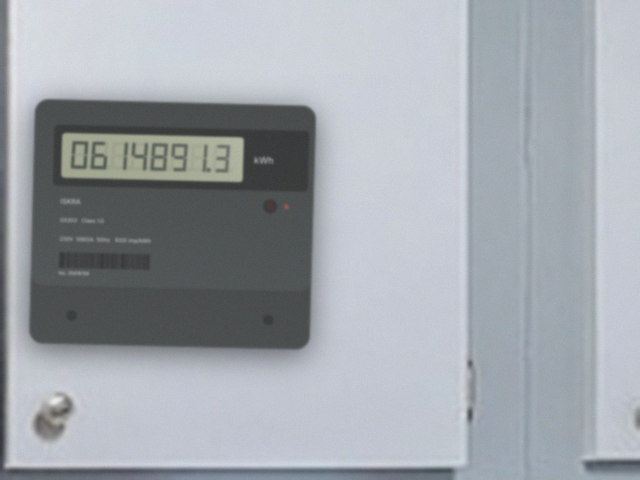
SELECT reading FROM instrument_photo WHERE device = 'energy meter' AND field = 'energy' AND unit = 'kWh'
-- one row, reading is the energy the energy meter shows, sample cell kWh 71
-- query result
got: kWh 614891.3
